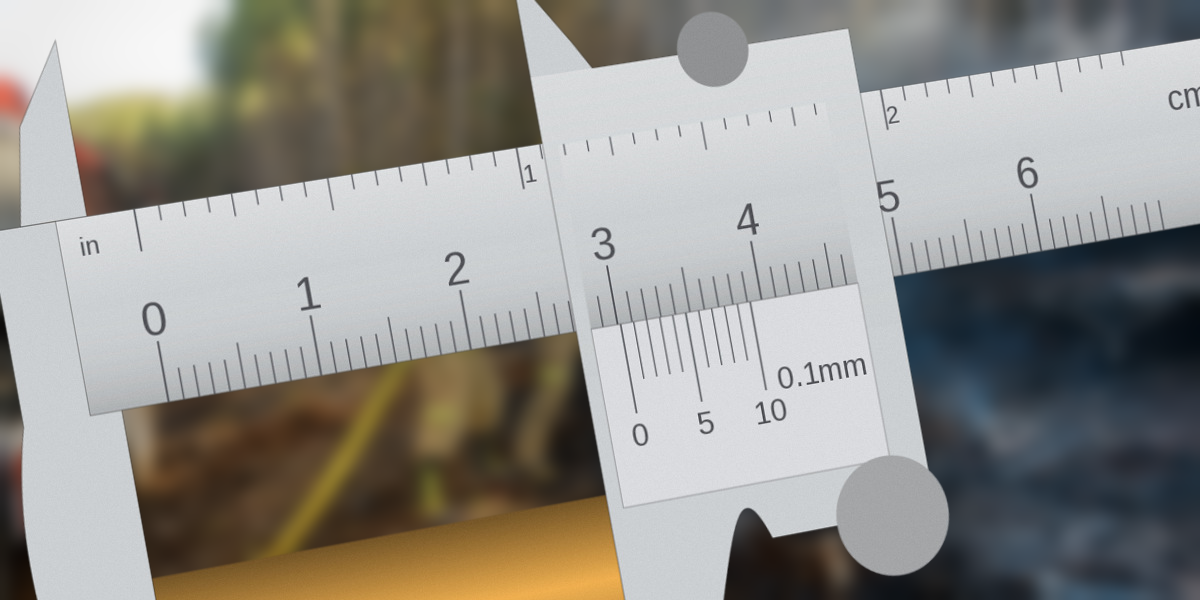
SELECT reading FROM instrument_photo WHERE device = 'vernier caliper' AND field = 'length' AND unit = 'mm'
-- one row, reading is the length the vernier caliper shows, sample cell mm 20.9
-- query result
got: mm 30.2
